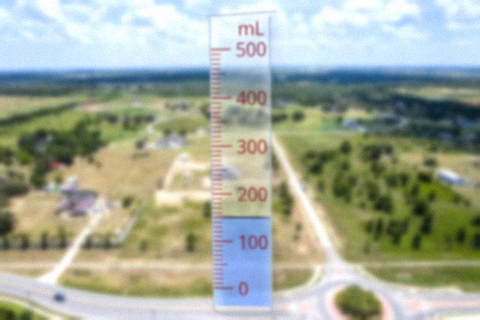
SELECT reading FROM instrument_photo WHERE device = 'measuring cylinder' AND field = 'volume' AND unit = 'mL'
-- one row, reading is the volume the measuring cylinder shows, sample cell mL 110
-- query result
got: mL 150
